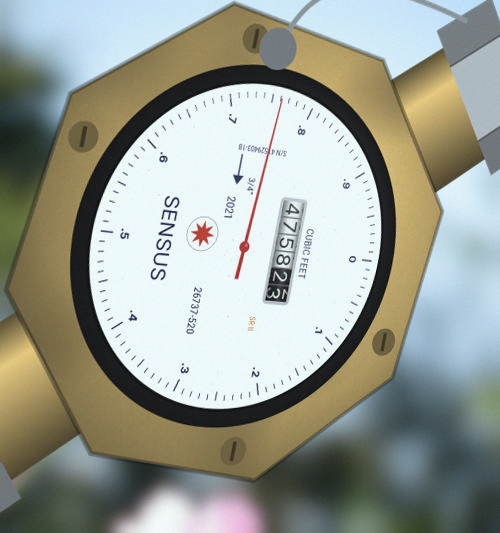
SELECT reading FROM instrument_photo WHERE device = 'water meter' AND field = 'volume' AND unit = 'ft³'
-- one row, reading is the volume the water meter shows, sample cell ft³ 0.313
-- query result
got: ft³ 475822.76
